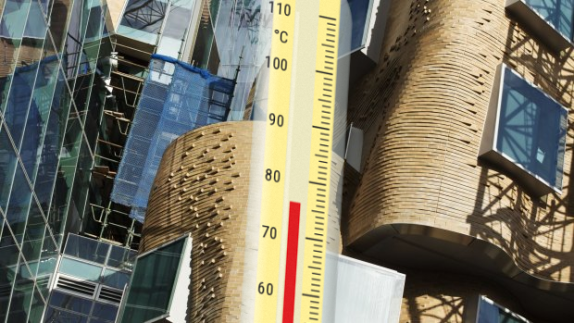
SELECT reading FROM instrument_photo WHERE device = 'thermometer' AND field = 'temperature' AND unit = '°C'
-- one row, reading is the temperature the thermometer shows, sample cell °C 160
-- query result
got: °C 76
